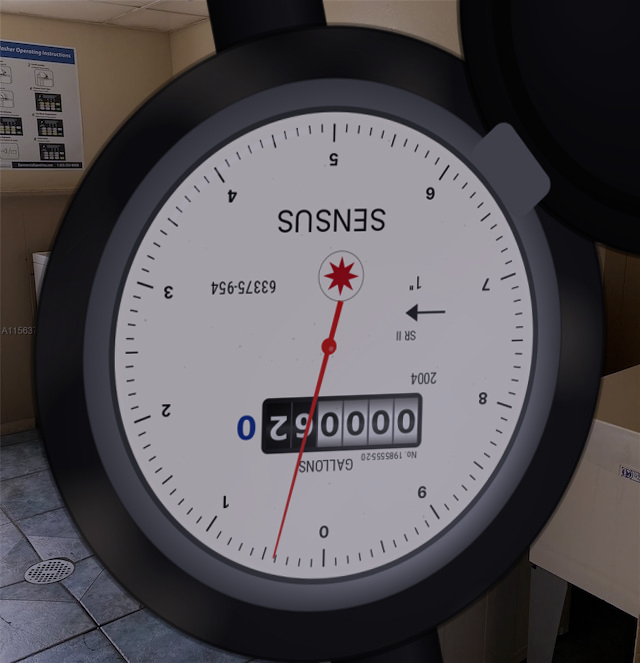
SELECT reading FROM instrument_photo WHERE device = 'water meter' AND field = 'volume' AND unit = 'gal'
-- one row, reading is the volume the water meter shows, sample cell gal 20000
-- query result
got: gal 620.4
